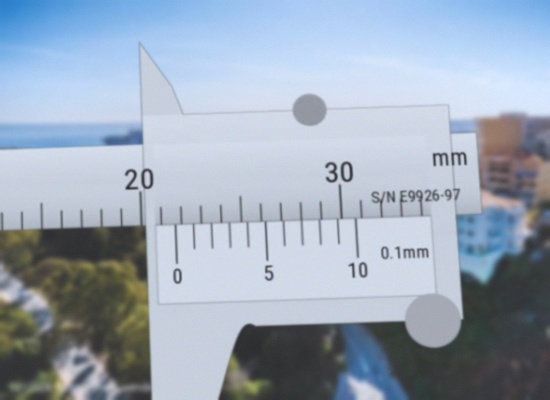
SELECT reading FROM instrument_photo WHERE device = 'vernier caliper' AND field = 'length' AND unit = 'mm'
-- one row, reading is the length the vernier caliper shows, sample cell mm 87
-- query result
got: mm 21.7
